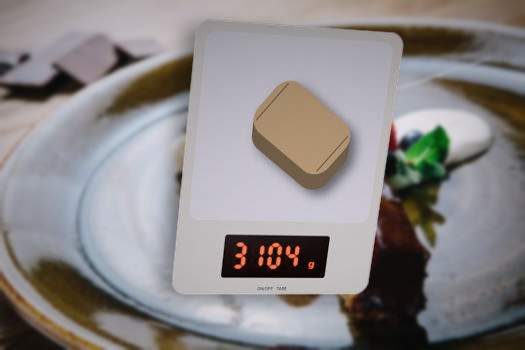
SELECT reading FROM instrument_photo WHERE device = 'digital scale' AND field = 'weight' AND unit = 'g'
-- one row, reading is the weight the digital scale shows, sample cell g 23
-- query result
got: g 3104
